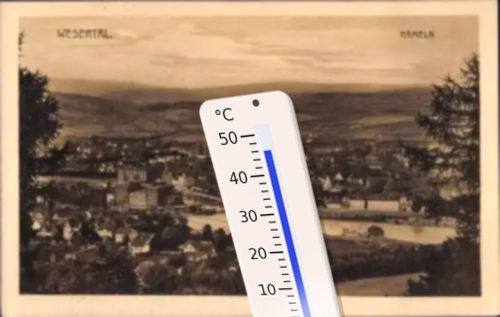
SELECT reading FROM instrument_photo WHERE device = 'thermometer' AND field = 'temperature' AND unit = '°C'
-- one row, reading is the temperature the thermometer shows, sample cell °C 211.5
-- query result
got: °C 46
